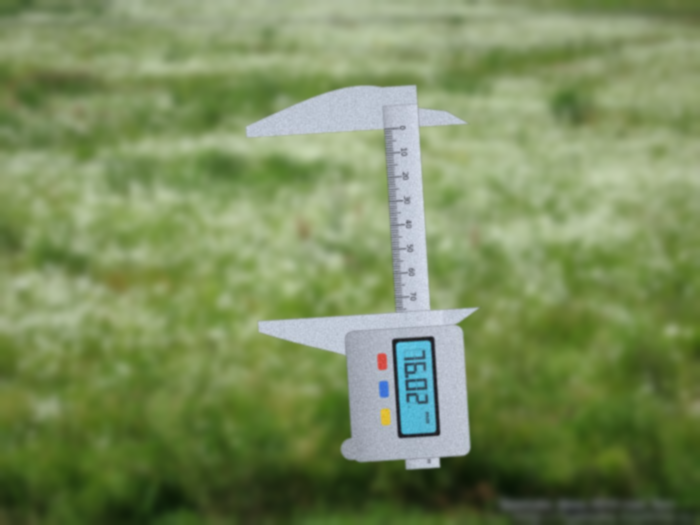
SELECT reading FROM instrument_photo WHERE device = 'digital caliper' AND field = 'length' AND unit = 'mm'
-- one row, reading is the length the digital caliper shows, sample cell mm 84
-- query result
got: mm 76.02
